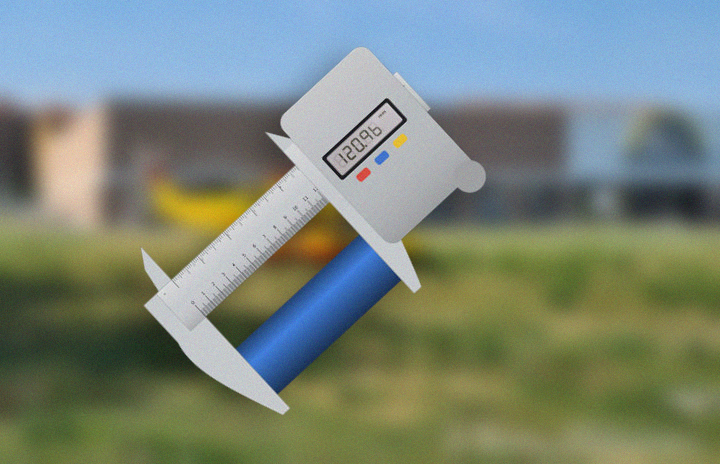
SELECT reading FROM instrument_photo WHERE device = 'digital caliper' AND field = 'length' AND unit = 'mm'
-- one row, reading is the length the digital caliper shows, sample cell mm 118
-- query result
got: mm 120.96
